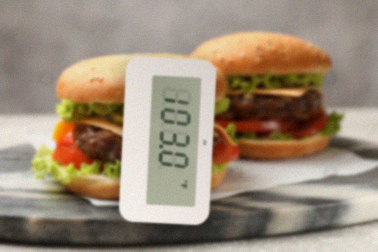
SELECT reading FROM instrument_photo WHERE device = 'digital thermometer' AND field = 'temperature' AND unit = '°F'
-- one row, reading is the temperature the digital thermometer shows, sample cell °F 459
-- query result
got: °F 103.0
